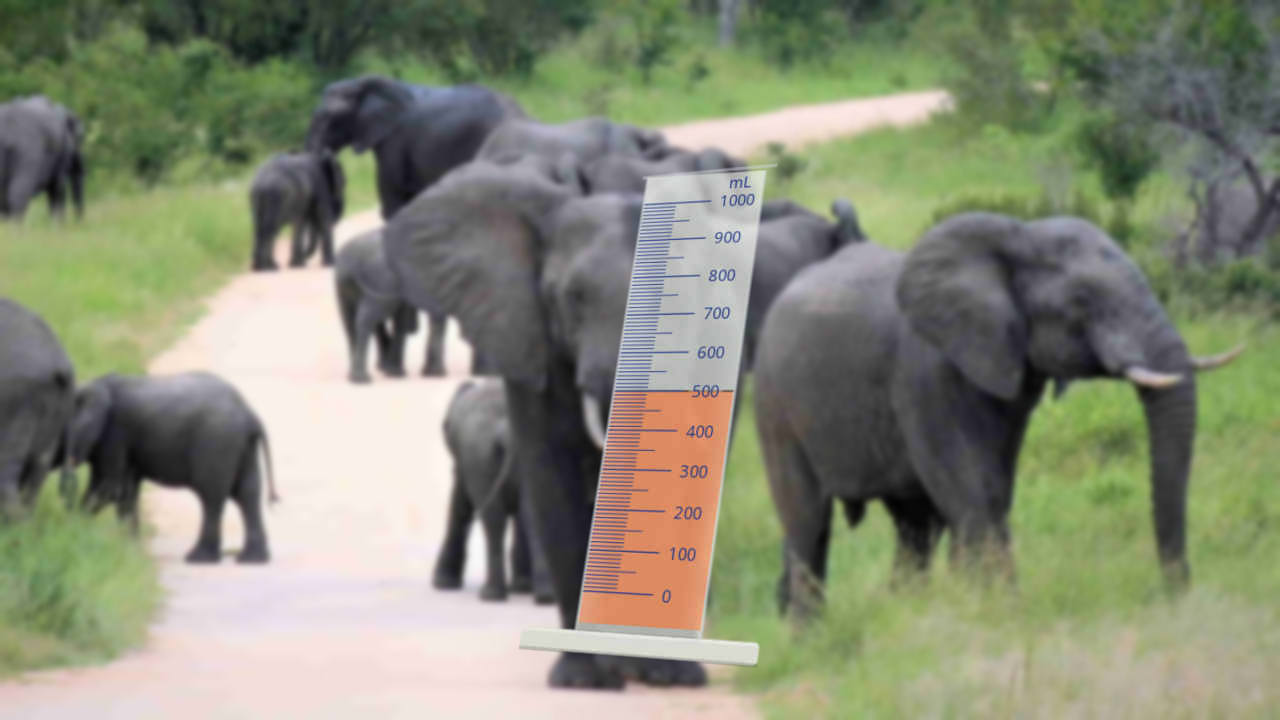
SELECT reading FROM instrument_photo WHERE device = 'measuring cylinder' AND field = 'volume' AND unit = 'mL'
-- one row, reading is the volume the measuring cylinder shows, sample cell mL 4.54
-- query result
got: mL 500
